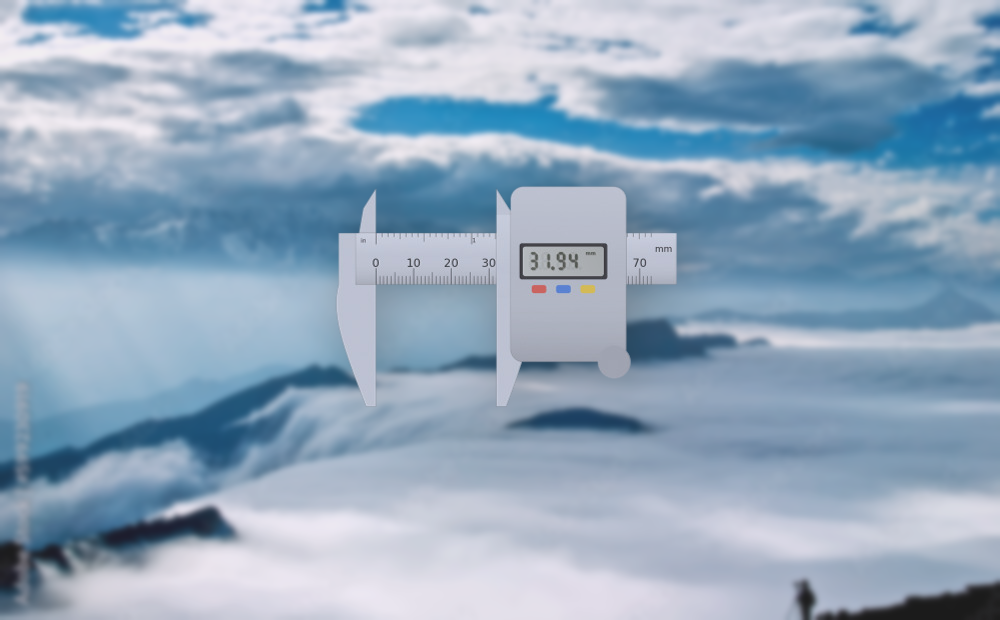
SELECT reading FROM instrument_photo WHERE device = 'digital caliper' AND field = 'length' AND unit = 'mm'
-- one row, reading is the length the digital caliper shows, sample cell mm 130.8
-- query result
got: mm 31.94
